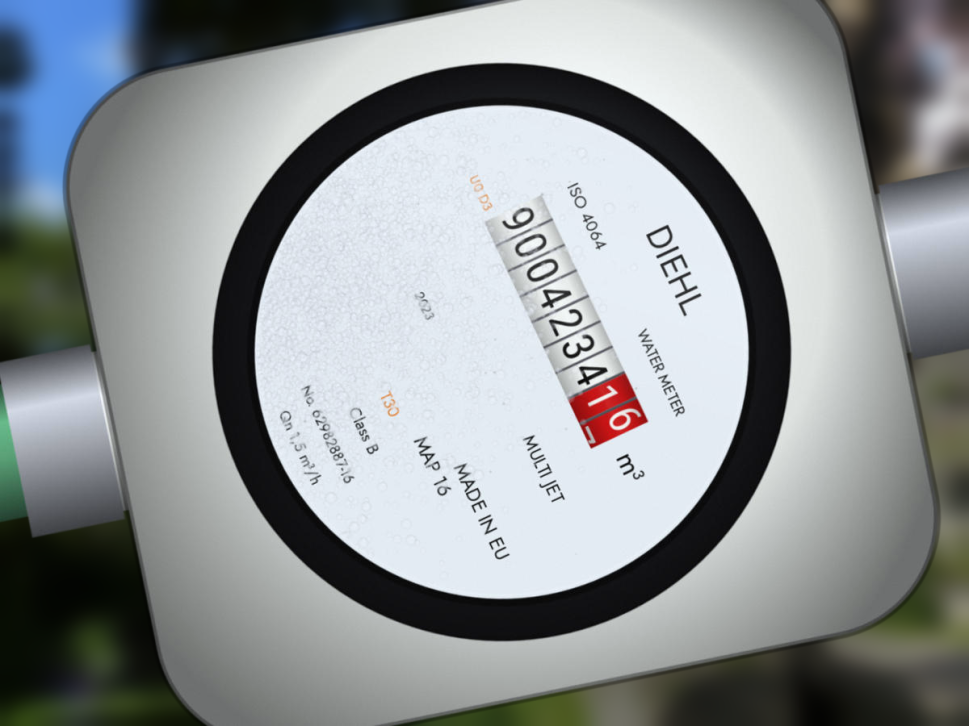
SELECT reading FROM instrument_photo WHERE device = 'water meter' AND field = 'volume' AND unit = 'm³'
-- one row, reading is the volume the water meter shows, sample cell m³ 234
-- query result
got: m³ 9004234.16
